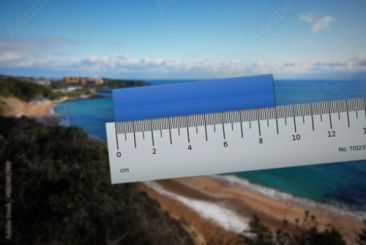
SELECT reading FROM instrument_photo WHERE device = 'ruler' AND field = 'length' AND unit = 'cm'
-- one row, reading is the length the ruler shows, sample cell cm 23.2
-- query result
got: cm 9
